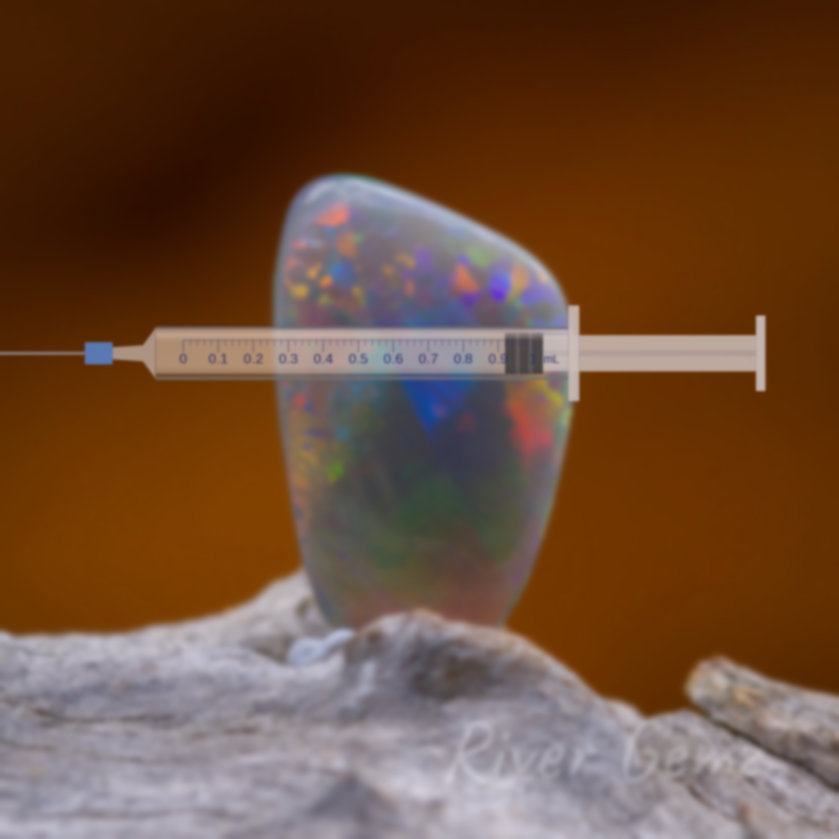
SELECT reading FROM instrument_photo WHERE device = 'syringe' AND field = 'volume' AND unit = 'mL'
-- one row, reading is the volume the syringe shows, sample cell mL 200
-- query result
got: mL 0.92
